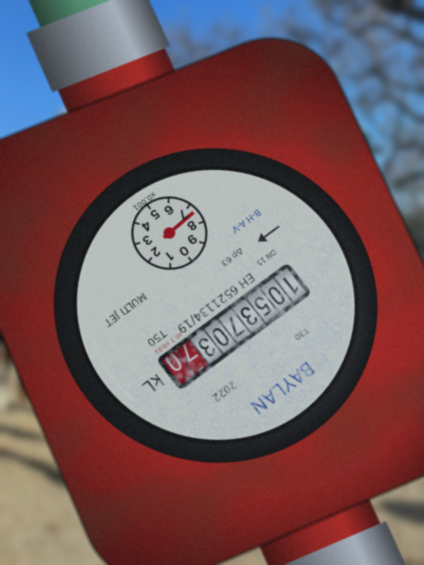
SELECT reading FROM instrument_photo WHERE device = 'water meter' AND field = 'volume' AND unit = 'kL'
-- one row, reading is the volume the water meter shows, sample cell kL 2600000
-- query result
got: kL 1053703.697
